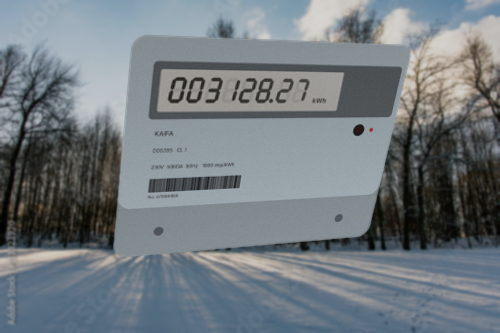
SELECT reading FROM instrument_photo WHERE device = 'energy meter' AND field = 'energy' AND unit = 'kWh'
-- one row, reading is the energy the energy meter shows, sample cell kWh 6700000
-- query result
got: kWh 3128.27
